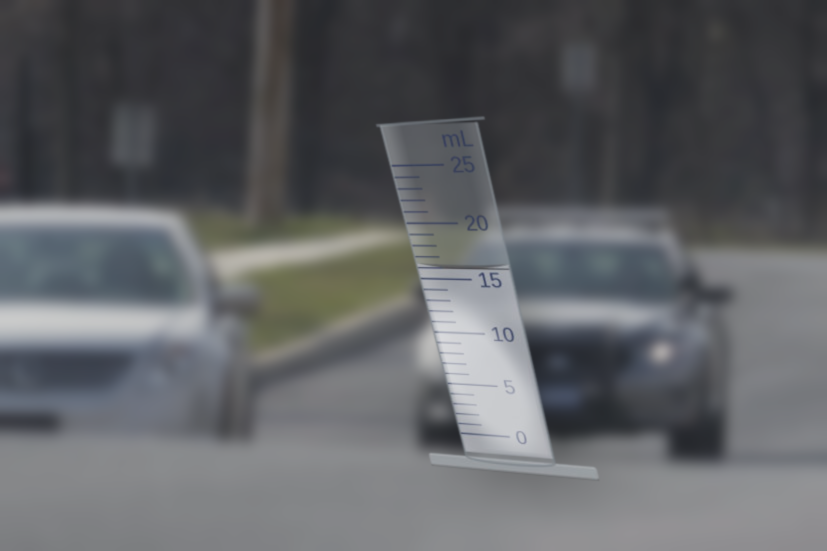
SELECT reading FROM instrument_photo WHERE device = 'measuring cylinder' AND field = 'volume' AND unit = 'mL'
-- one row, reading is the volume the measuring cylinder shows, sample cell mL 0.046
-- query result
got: mL 16
